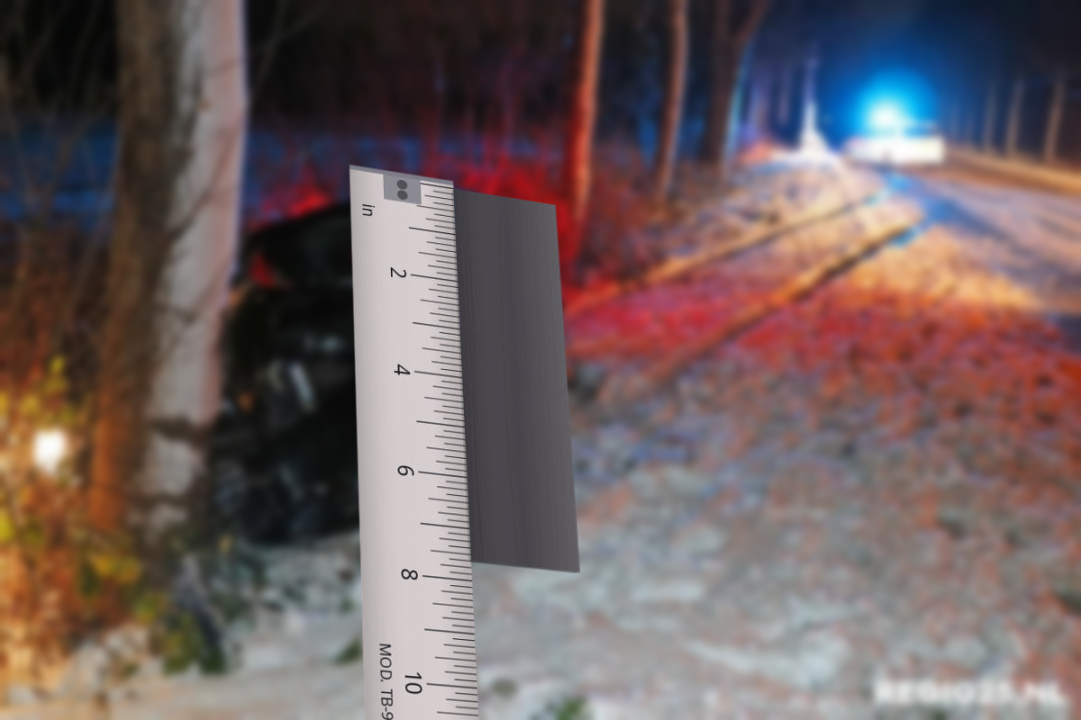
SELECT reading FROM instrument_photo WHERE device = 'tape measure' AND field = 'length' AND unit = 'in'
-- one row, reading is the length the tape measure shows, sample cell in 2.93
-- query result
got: in 7.625
